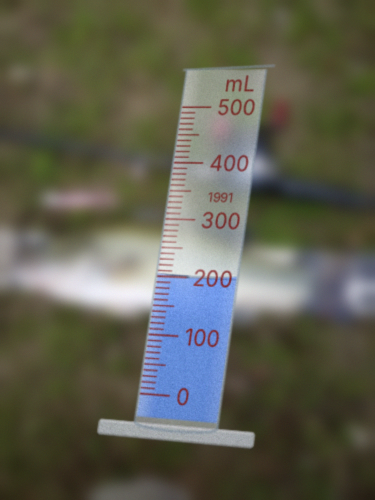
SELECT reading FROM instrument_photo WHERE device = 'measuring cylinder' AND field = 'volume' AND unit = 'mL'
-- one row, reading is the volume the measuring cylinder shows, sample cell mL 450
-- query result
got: mL 200
